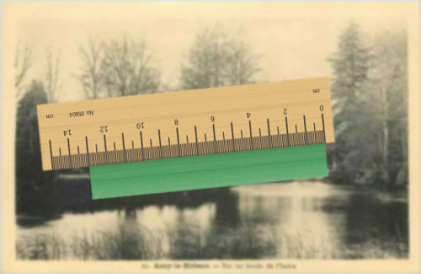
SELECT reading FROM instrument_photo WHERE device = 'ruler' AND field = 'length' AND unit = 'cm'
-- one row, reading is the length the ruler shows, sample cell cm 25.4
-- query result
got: cm 13
